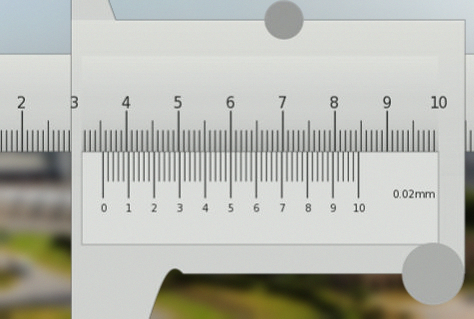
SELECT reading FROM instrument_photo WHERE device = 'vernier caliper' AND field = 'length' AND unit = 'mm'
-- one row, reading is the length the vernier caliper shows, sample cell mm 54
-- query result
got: mm 35.5
